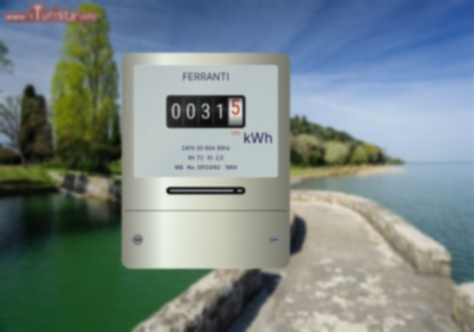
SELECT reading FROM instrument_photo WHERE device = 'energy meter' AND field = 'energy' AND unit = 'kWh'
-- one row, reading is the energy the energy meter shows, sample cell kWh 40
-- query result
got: kWh 31.5
